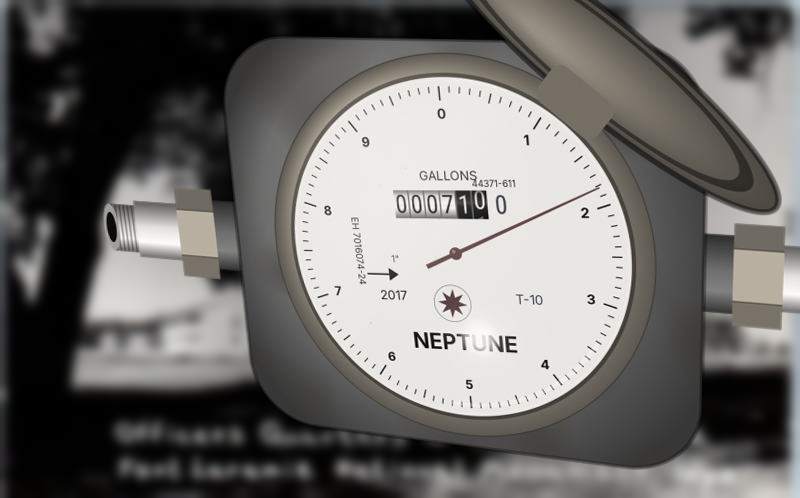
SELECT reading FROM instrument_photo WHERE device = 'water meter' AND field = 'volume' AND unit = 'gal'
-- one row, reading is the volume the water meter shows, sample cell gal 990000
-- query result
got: gal 7101.8
